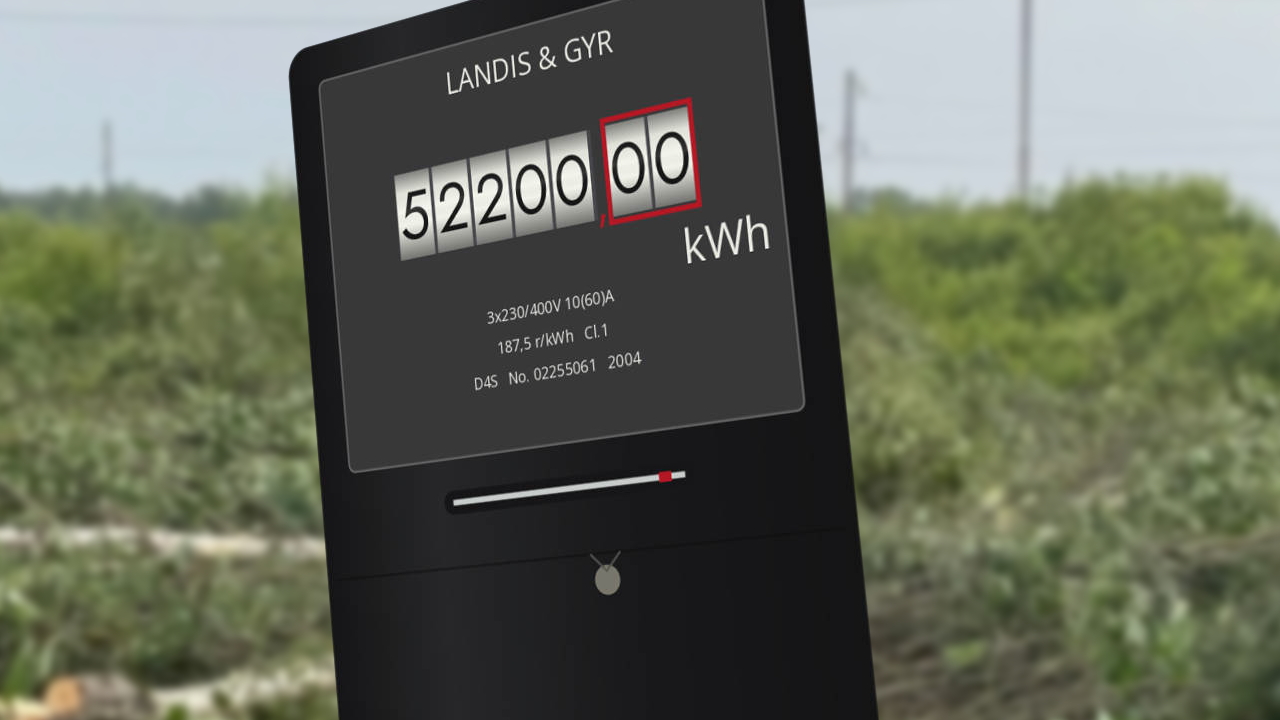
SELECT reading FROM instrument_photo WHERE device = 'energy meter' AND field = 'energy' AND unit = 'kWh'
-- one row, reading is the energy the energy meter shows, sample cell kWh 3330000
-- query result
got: kWh 52200.00
